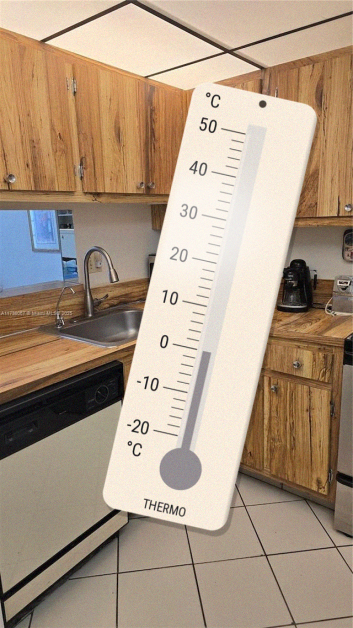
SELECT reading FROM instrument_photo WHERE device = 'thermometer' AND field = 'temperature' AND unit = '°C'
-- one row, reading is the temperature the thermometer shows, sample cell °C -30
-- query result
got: °C 0
